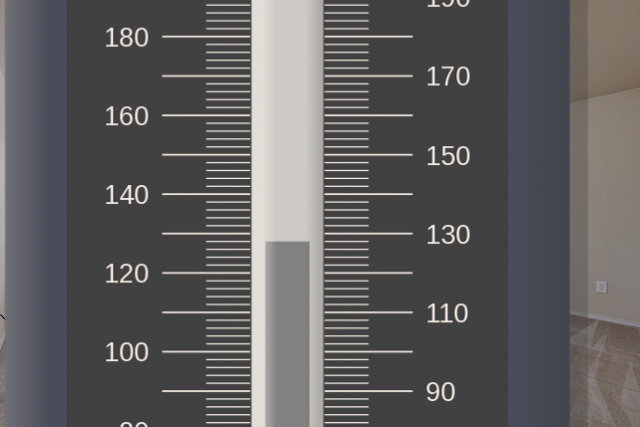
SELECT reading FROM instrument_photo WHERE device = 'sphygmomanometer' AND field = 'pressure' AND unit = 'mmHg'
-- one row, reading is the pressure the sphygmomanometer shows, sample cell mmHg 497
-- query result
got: mmHg 128
